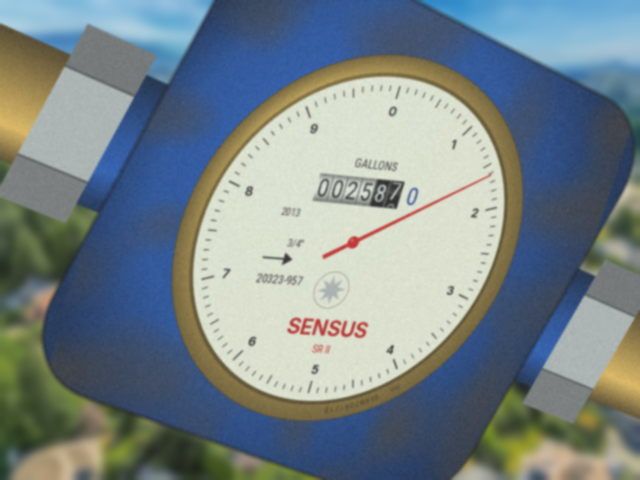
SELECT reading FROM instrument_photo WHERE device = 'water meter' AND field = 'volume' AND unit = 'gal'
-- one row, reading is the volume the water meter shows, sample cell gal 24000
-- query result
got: gal 25871.6
